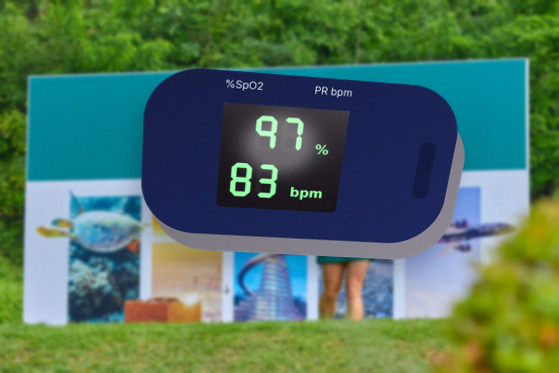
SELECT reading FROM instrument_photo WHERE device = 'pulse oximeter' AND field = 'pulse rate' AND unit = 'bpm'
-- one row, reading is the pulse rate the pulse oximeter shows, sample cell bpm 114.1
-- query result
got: bpm 83
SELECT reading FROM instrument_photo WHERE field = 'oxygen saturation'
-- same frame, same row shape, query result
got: % 97
